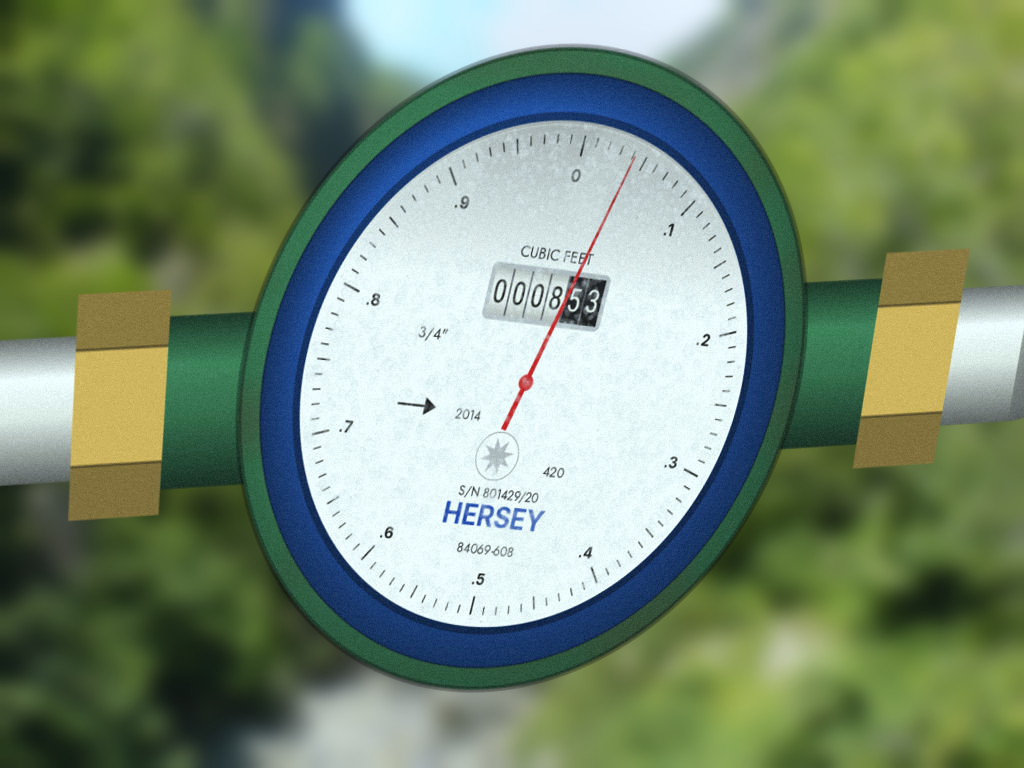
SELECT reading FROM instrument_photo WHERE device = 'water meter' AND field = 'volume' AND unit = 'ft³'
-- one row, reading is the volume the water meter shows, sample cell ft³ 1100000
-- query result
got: ft³ 853.04
